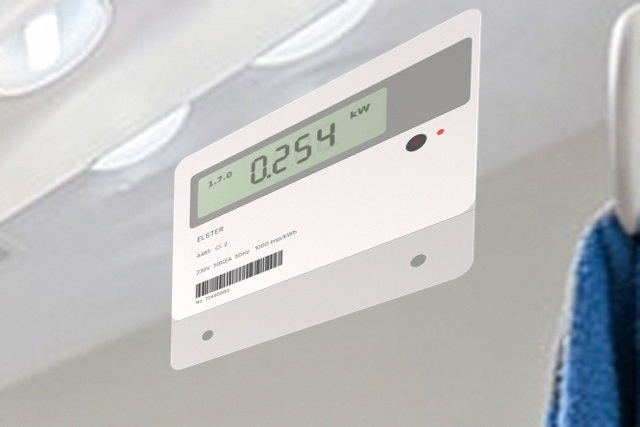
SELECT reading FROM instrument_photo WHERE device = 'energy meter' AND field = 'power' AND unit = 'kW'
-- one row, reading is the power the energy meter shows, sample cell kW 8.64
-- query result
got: kW 0.254
